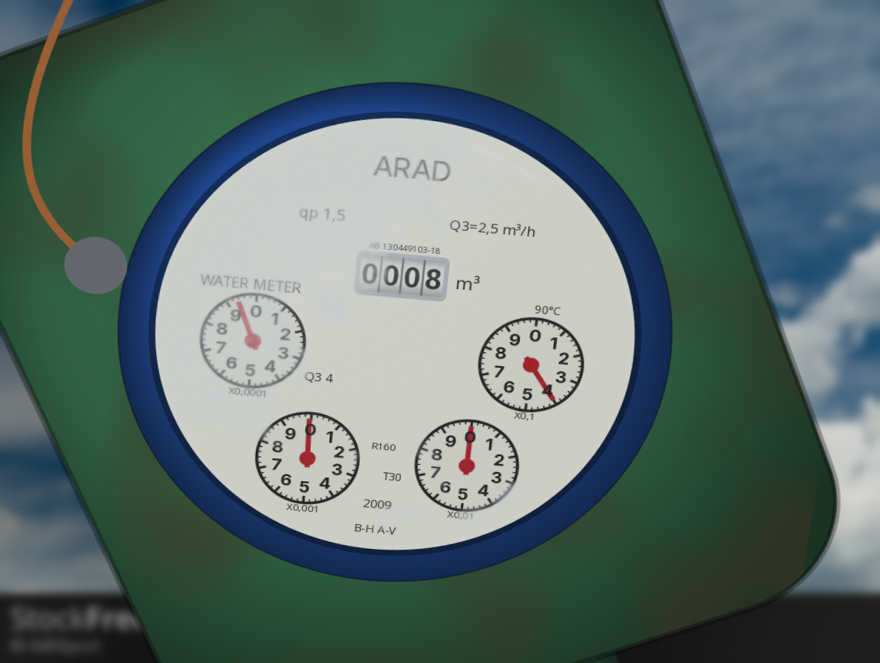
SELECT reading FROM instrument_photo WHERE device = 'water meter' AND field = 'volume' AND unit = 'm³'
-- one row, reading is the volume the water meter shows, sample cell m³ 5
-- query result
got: m³ 8.3999
